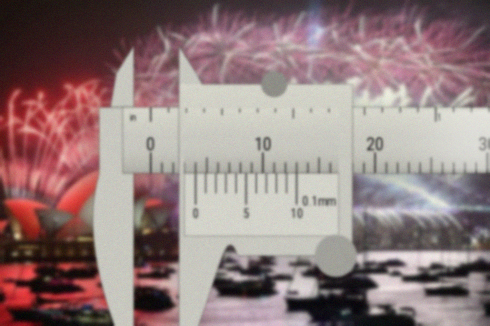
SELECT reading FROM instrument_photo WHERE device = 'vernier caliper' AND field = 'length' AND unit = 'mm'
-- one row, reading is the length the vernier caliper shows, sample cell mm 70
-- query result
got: mm 4.0
